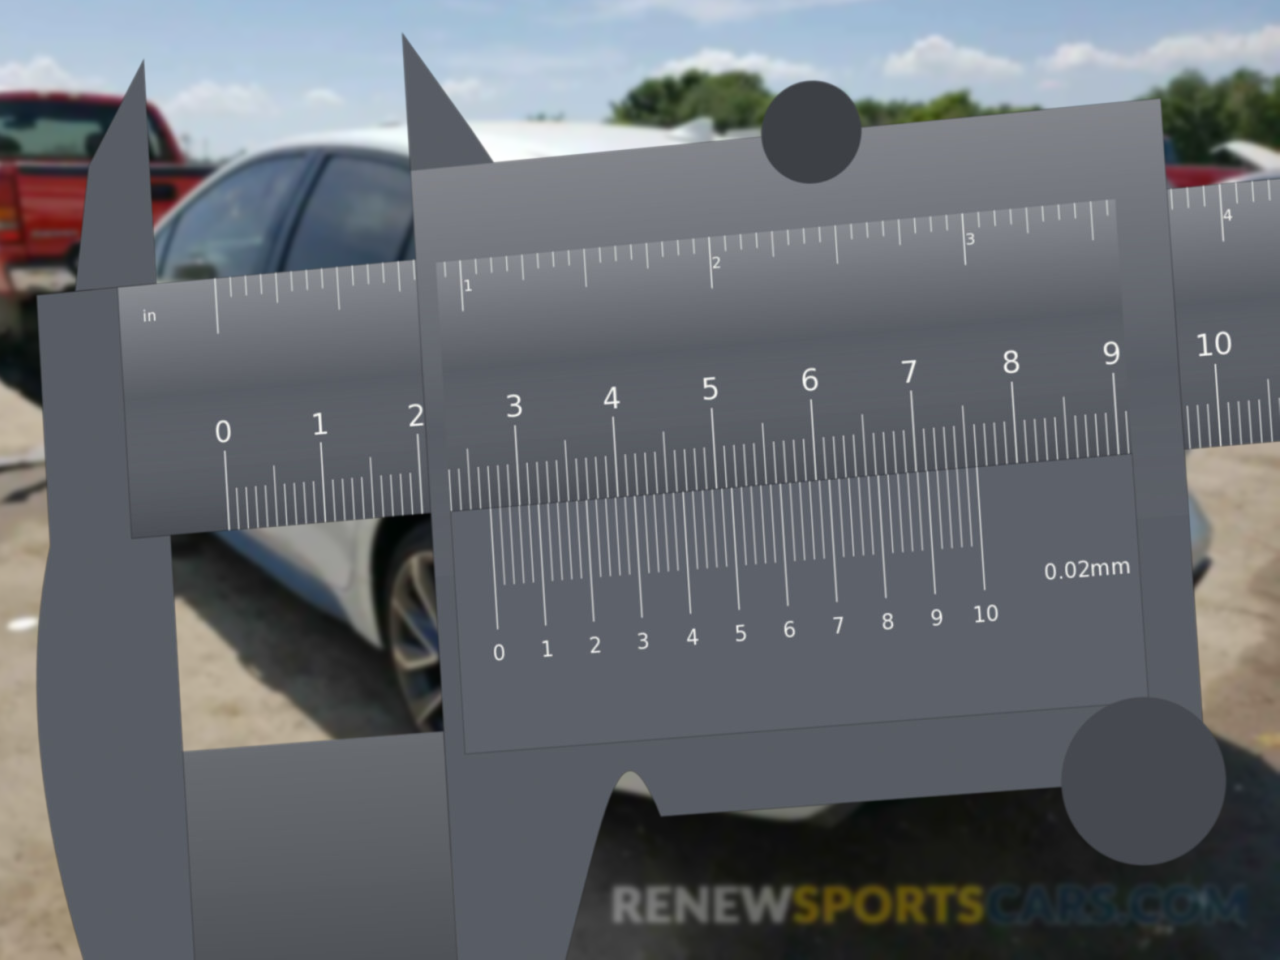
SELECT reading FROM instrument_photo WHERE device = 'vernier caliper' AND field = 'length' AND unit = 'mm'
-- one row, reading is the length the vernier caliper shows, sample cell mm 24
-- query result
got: mm 27.0
